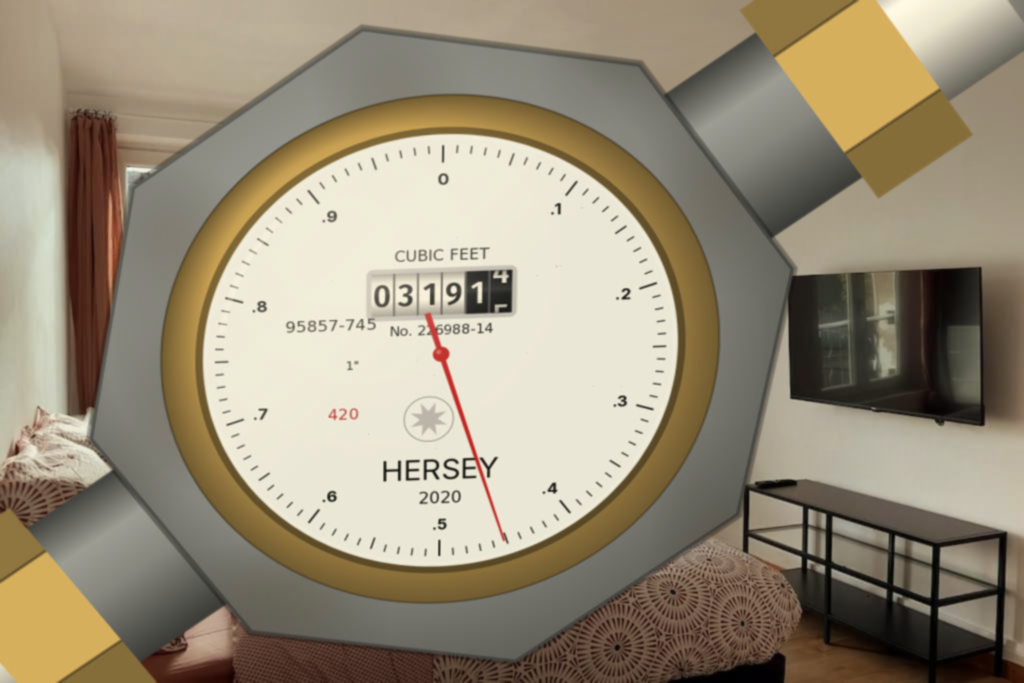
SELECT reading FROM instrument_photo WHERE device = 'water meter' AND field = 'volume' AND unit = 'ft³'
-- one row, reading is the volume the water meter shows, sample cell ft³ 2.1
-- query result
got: ft³ 31914.45
